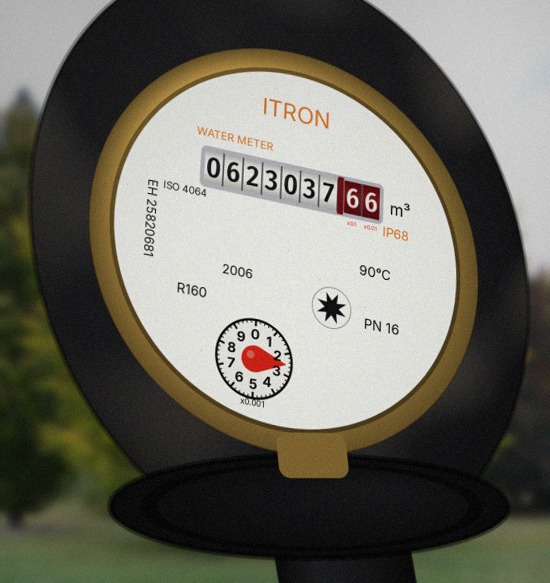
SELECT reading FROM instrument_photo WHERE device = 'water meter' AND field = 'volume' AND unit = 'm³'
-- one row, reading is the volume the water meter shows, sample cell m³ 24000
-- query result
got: m³ 623037.662
